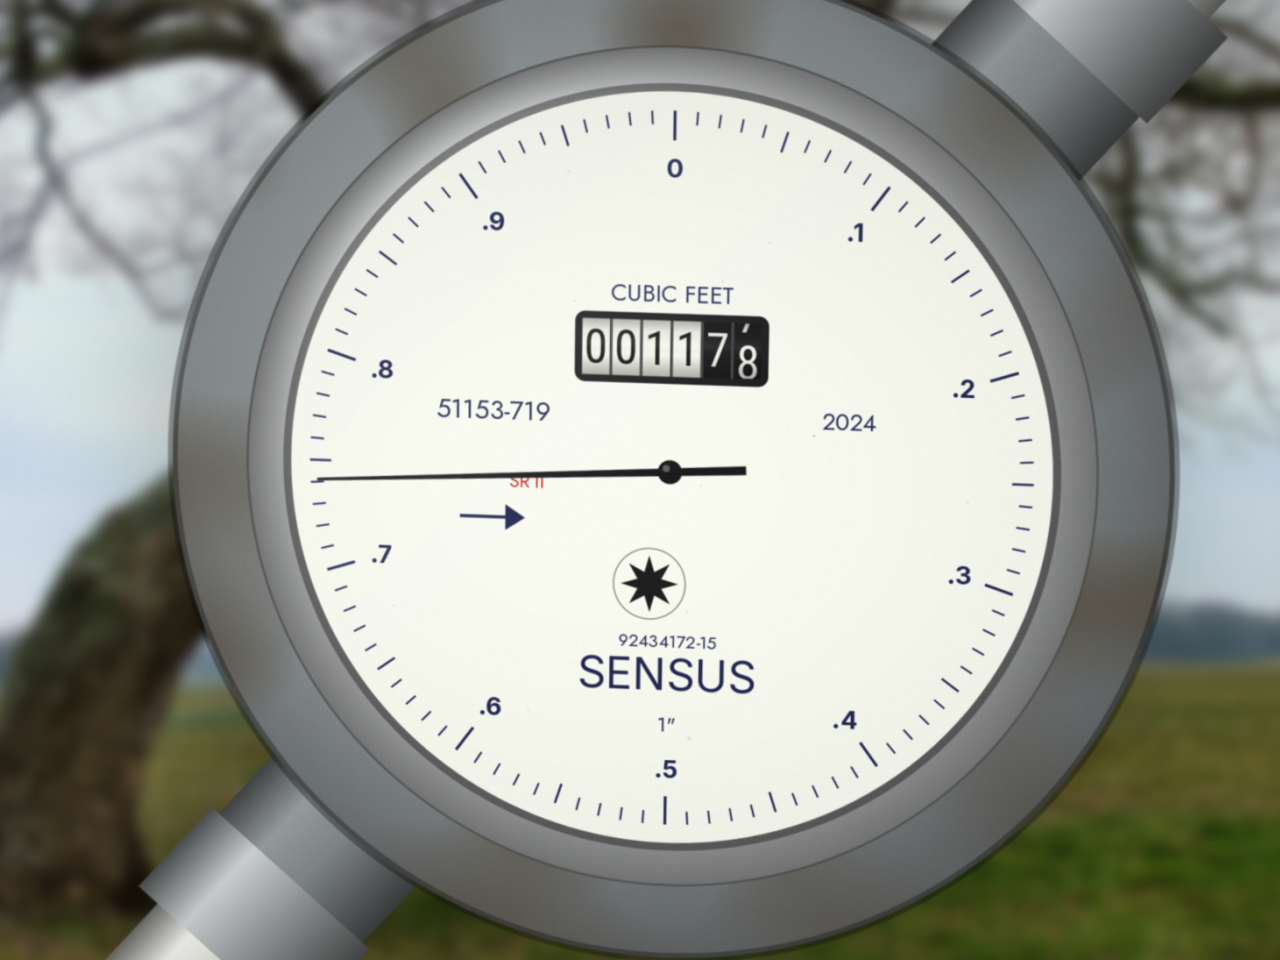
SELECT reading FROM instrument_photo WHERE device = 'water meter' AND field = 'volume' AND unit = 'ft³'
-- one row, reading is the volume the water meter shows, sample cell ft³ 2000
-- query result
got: ft³ 1177.74
